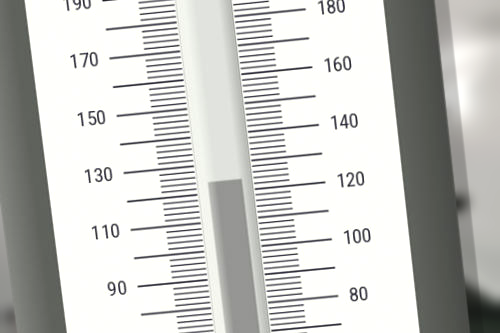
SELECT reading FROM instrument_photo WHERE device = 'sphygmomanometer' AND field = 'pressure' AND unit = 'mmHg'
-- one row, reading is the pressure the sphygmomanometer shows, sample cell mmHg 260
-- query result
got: mmHg 124
